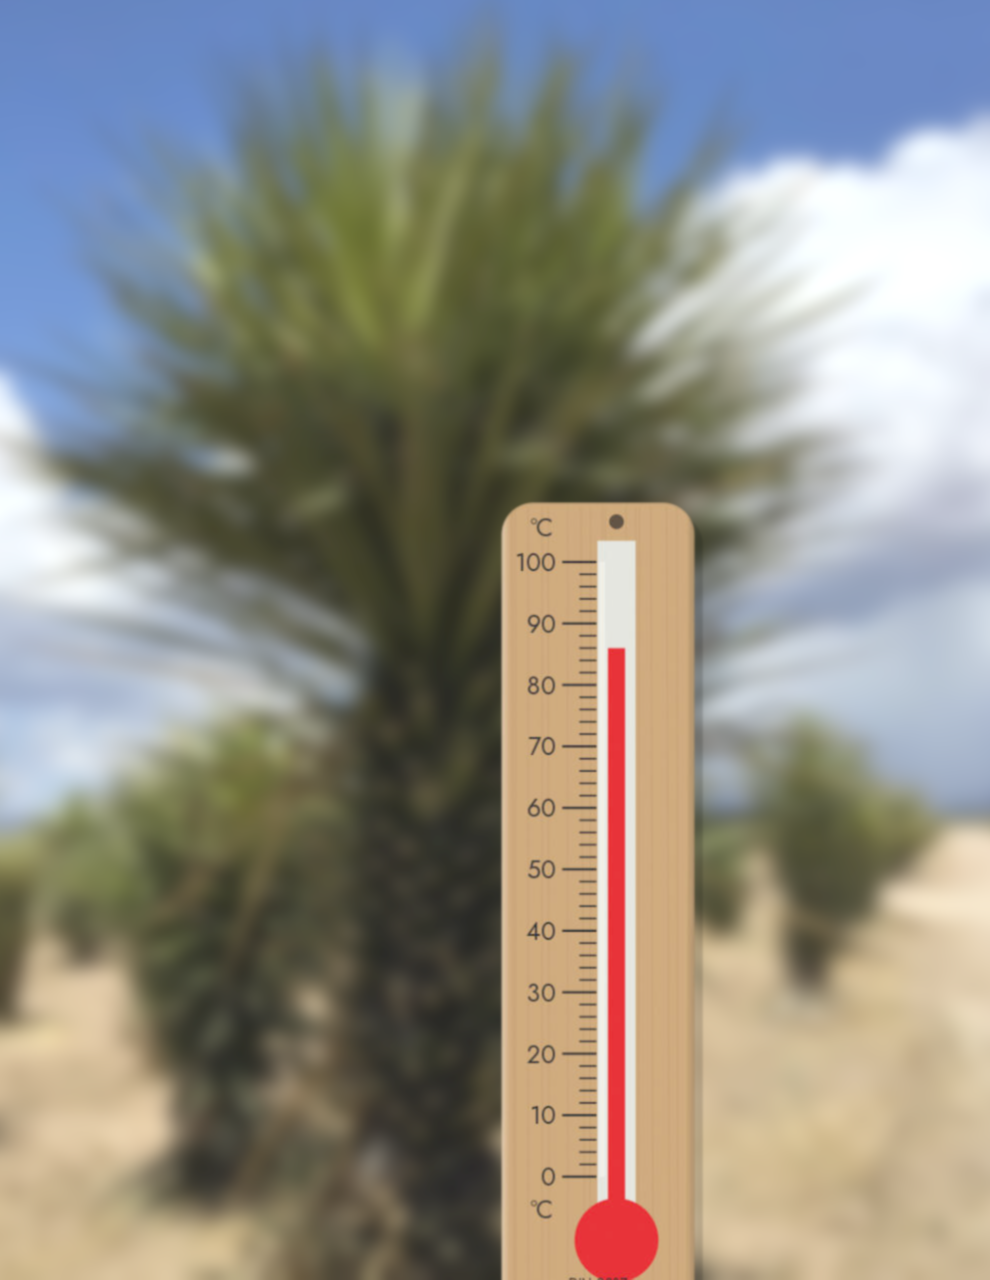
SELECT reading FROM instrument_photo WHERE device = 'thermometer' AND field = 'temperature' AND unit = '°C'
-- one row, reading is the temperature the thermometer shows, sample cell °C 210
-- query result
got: °C 86
